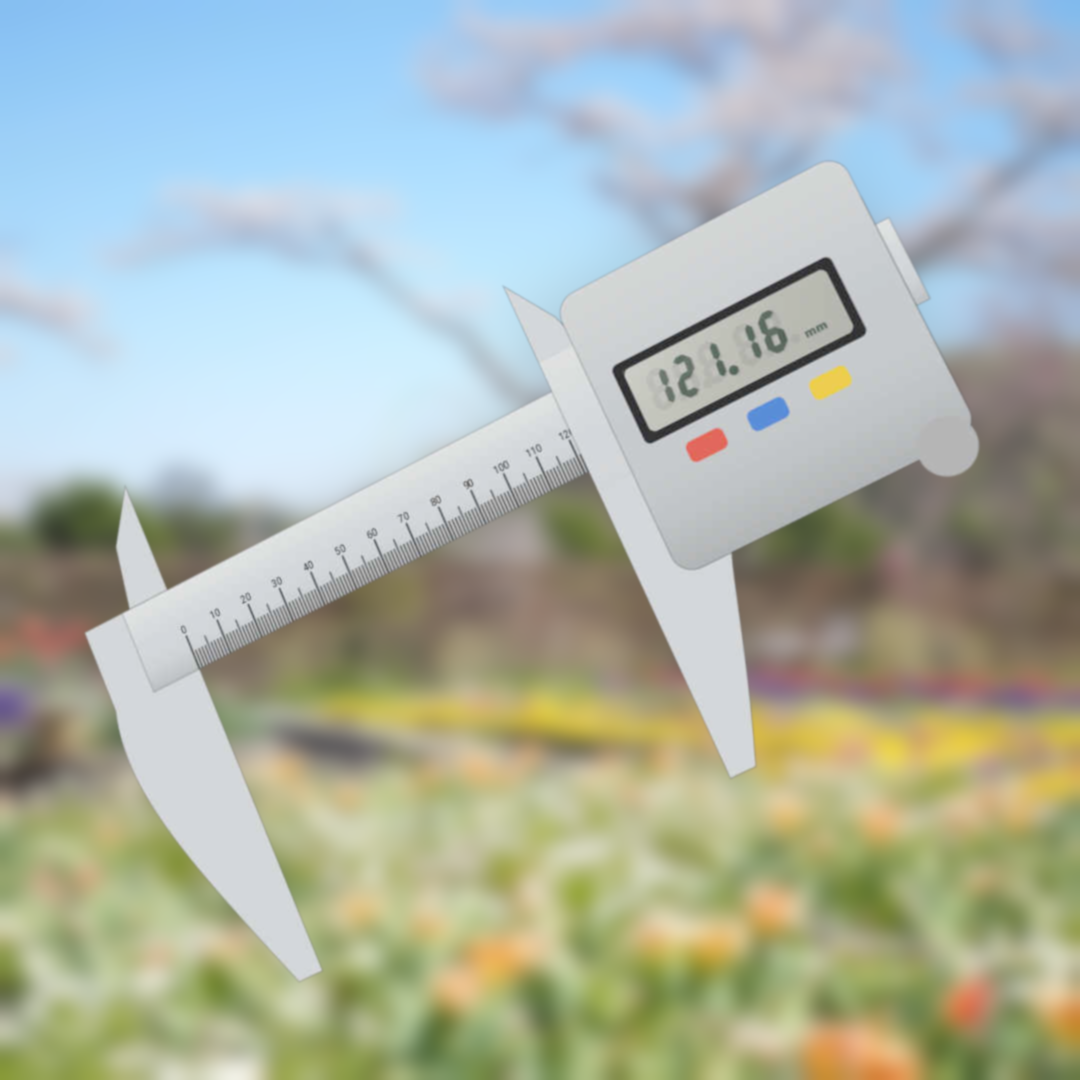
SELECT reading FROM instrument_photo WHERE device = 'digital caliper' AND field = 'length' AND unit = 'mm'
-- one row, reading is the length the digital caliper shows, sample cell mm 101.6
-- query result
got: mm 121.16
